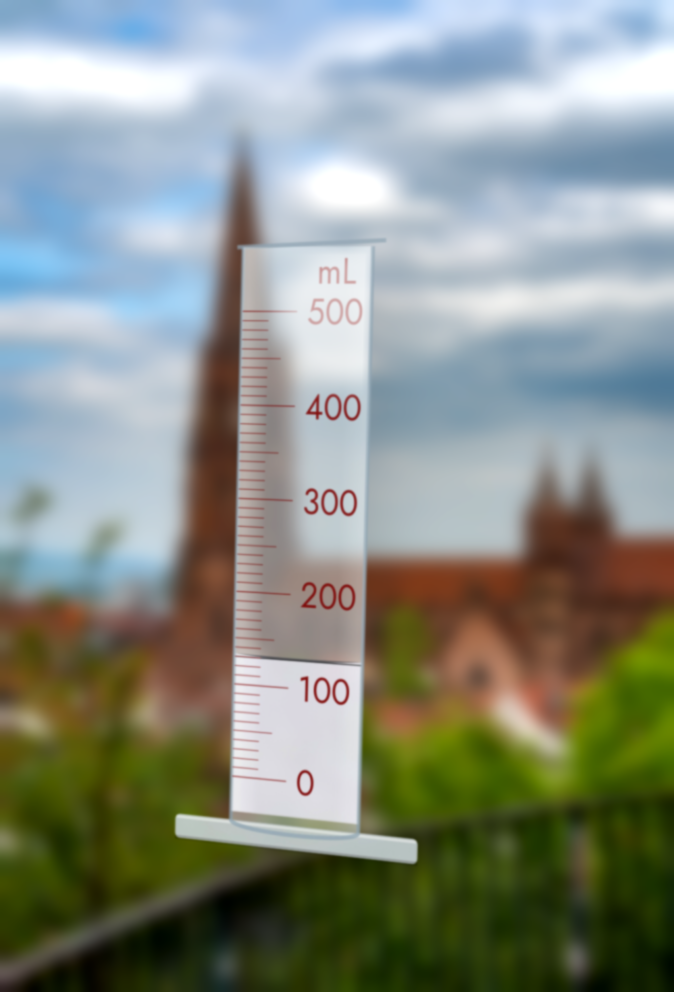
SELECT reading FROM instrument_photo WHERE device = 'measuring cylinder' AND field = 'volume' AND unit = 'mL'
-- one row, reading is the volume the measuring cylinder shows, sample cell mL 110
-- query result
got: mL 130
